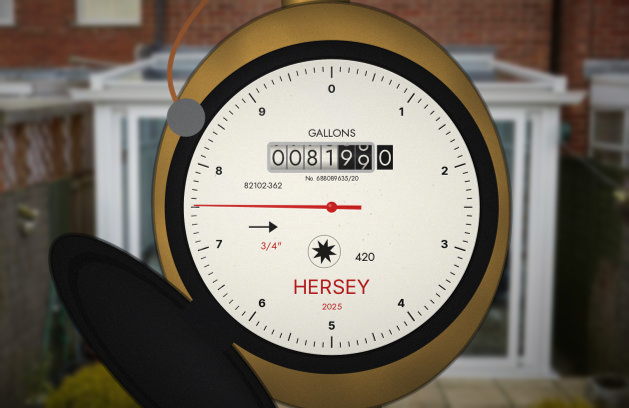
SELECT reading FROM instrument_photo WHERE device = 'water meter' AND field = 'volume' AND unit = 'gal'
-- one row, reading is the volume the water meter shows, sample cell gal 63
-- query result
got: gal 81987.5
